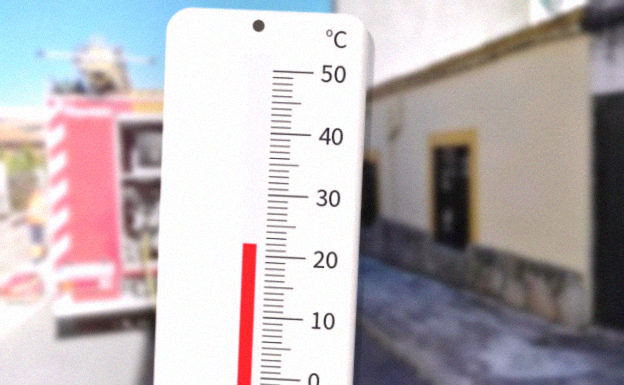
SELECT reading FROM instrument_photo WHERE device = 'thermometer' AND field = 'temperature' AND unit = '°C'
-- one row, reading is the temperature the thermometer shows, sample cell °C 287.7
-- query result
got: °C 22
